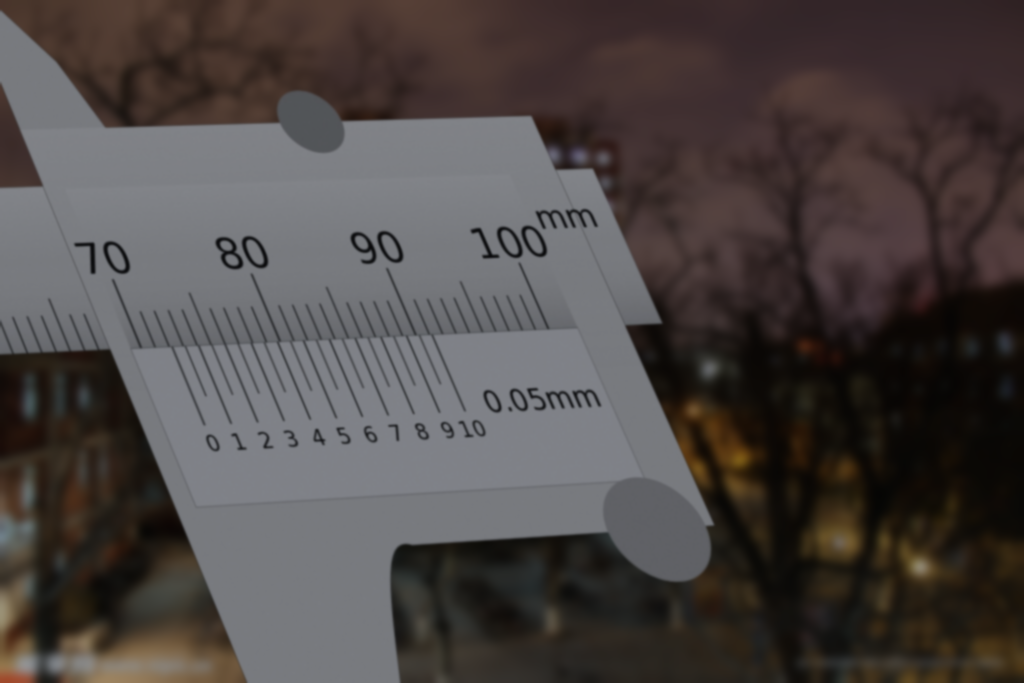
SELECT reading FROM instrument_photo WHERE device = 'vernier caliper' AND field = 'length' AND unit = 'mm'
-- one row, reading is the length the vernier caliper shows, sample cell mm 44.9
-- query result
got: mm 72.2
